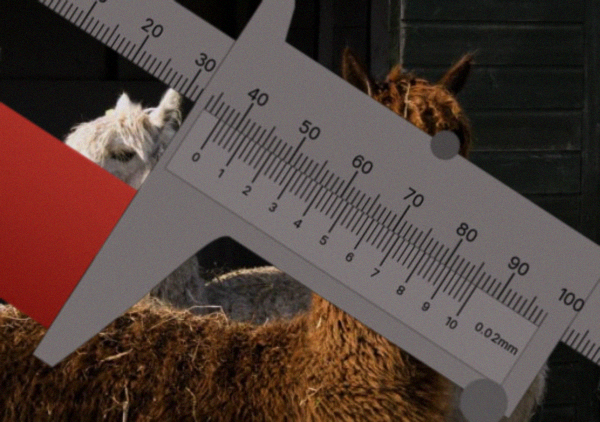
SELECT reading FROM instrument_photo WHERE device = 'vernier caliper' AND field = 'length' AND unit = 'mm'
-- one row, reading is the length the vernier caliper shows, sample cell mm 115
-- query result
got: mm 37.0
